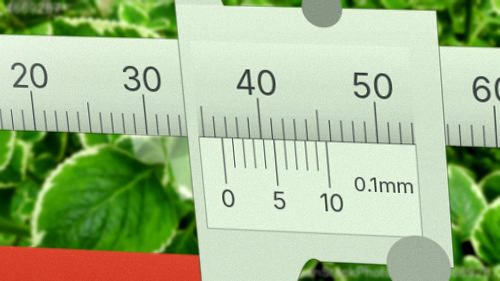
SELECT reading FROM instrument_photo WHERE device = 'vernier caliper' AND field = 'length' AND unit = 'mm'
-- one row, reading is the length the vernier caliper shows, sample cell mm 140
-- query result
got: mm 36.6
